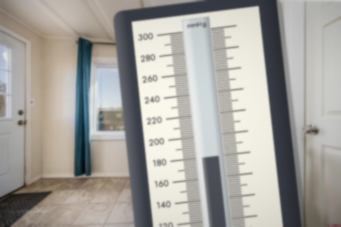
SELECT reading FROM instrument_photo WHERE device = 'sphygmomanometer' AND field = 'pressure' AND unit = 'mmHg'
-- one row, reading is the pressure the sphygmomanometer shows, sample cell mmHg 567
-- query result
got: mmHg 180
